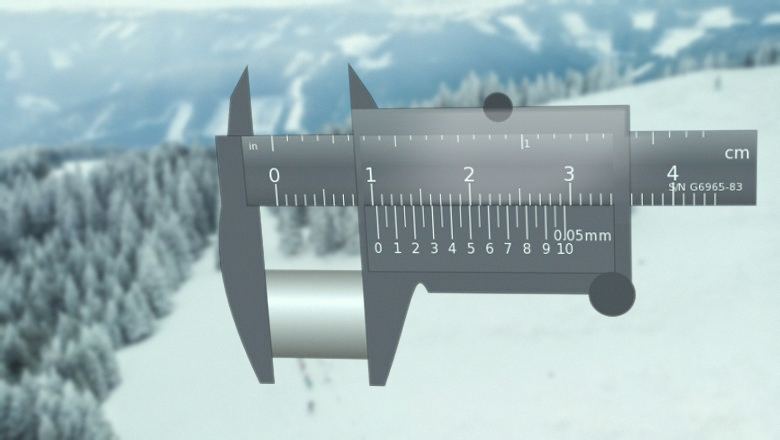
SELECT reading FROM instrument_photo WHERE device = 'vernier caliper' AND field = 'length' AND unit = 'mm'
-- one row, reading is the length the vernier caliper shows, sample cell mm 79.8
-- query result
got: mm 10.4
